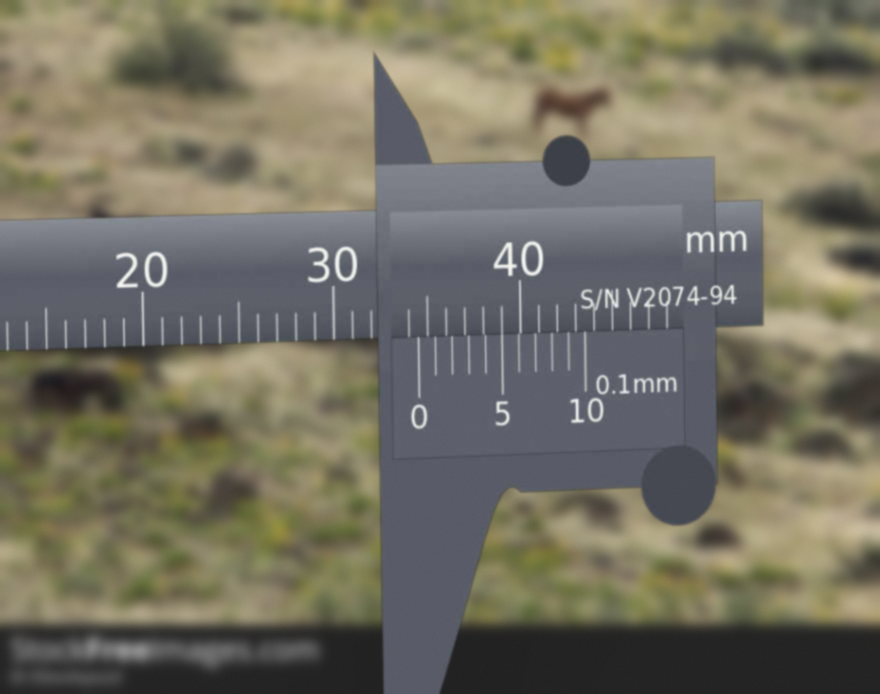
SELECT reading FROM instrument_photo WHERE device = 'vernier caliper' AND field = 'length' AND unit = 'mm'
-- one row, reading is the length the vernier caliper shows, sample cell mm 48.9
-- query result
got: mm 34.5
